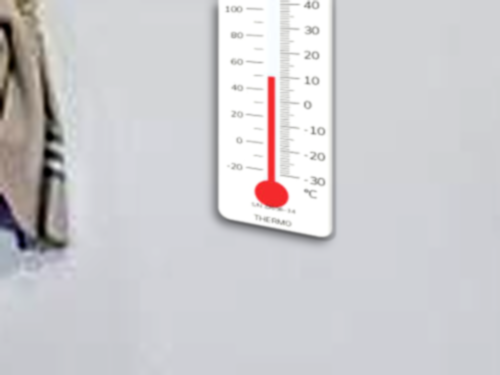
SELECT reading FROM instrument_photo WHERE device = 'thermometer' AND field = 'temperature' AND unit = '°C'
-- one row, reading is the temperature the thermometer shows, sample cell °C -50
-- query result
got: °C 10
